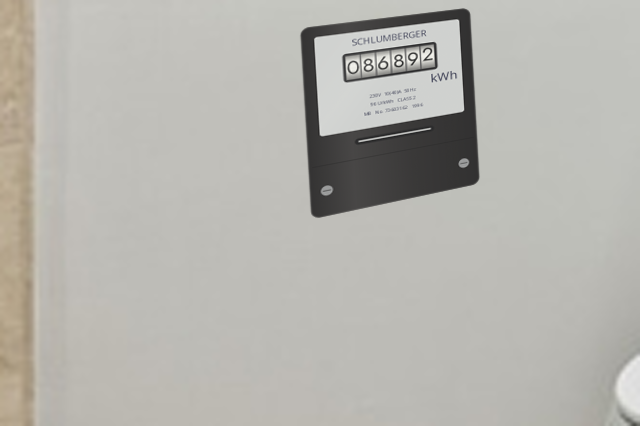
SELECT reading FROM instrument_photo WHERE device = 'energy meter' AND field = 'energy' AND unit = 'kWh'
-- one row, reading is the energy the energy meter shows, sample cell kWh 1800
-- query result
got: kWh 86892
